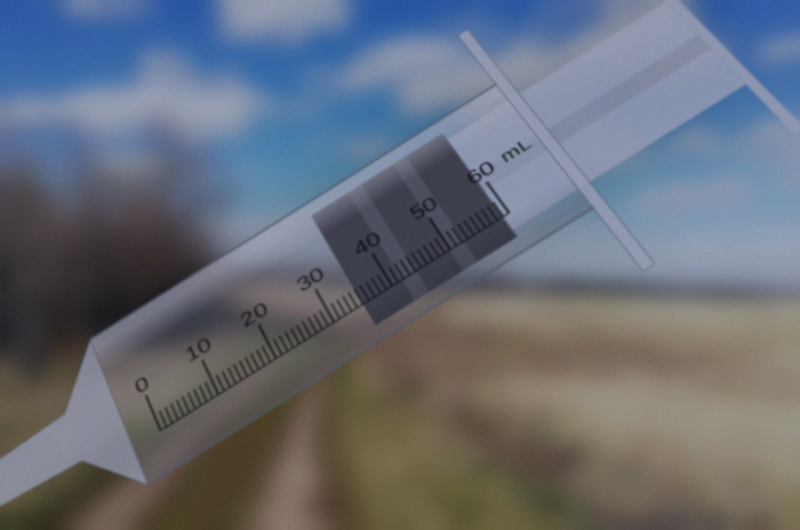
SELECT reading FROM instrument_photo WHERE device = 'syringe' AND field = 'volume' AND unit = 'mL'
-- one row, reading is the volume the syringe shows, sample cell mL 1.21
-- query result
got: mL 35
